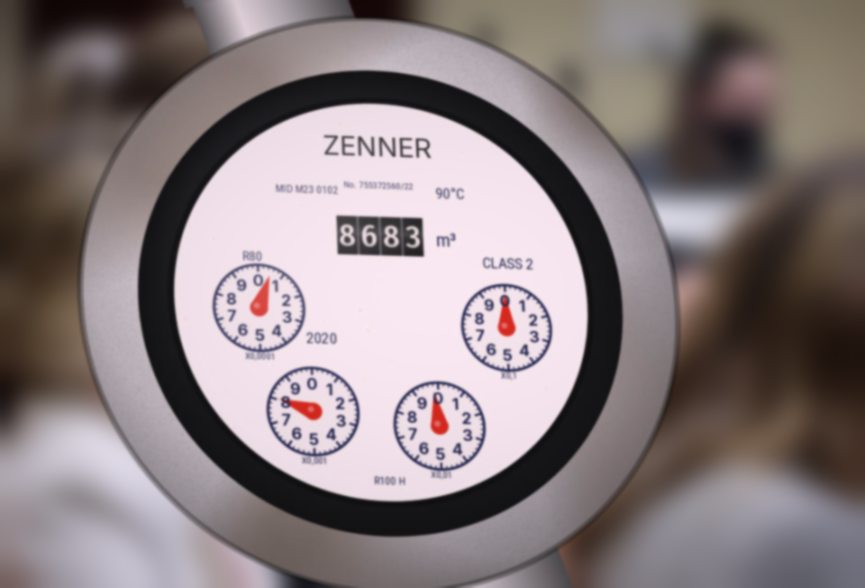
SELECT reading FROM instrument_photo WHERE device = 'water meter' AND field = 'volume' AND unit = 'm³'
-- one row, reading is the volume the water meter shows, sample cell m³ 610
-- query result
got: m³ 8682.9980
